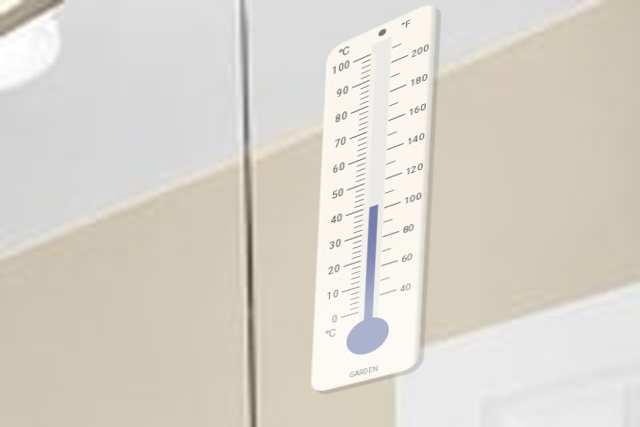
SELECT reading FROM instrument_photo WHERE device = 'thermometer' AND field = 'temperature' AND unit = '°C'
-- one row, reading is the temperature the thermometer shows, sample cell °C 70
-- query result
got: °C 40
